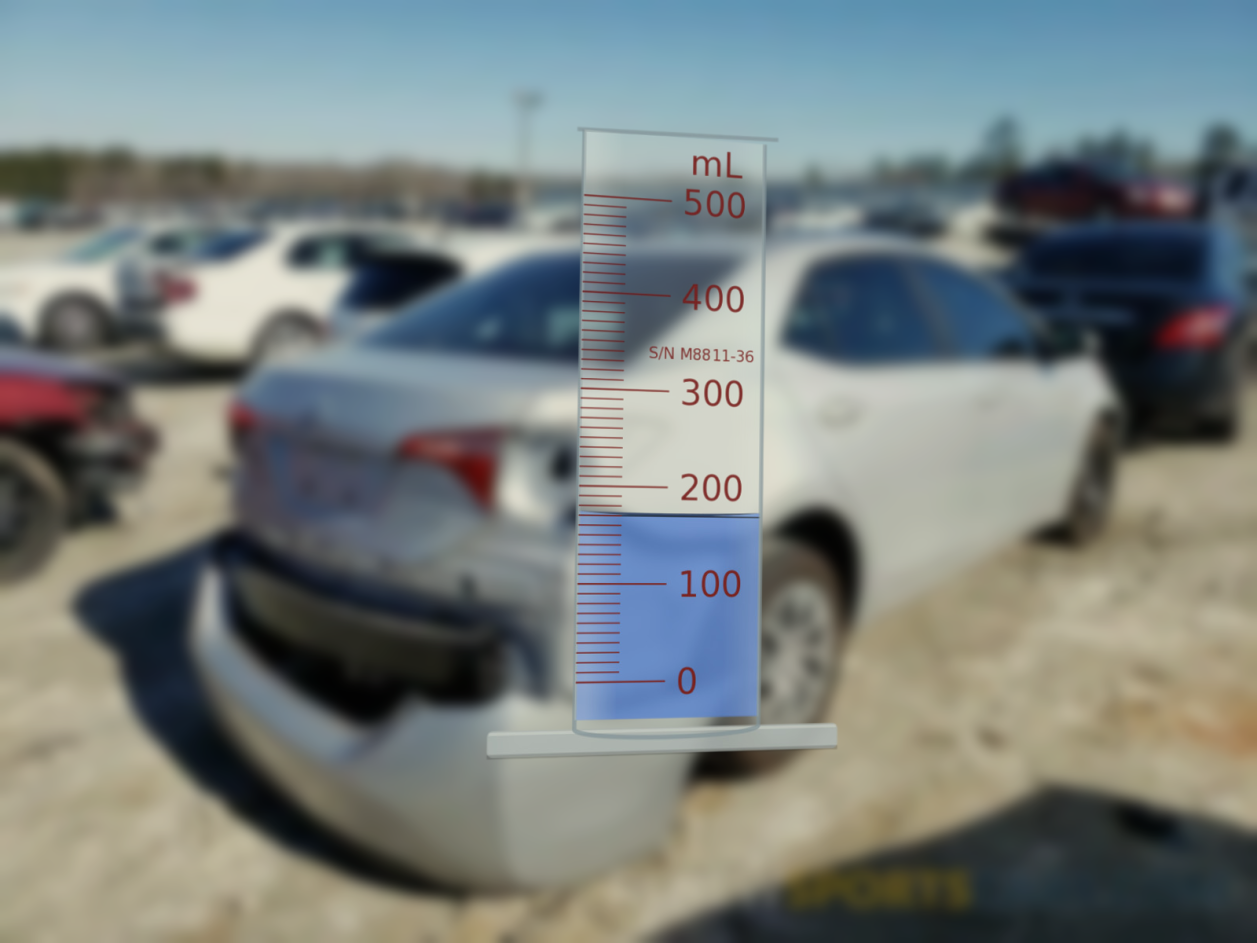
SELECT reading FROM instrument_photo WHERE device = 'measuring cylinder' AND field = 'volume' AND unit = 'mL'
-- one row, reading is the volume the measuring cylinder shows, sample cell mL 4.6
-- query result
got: mL 170
